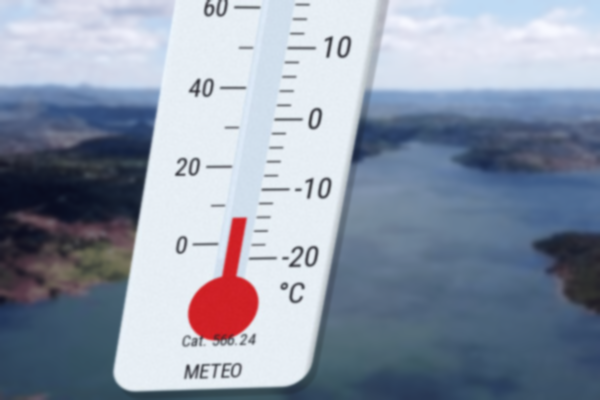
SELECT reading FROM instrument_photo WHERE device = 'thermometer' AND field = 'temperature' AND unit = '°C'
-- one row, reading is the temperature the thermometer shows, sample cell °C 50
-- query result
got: °C -14
